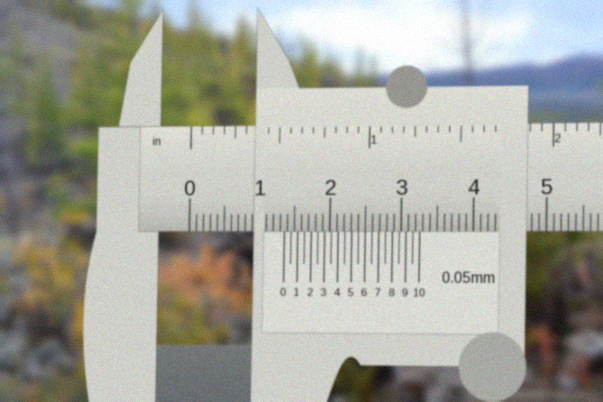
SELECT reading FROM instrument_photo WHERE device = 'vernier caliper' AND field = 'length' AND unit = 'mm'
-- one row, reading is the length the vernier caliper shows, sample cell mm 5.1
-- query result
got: mm 13.6
